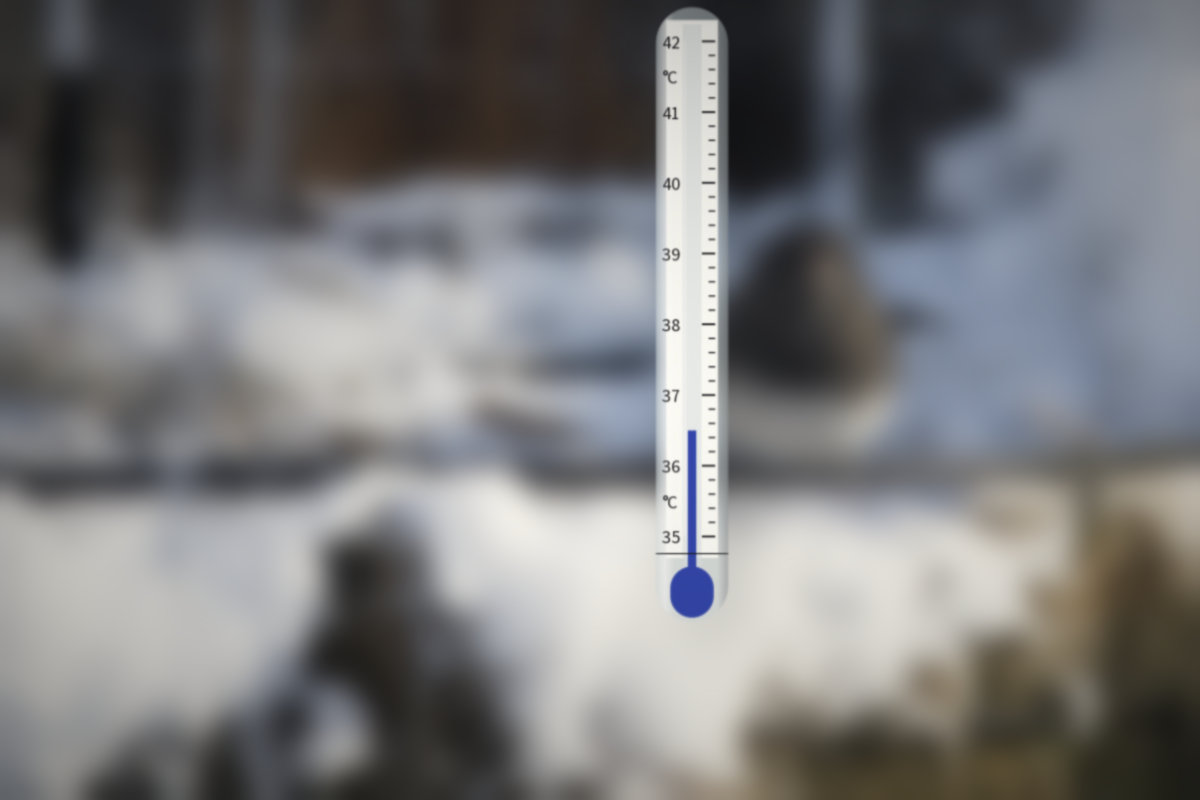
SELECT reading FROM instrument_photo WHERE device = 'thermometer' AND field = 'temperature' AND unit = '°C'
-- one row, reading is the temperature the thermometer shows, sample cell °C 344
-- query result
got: °C 36.5
